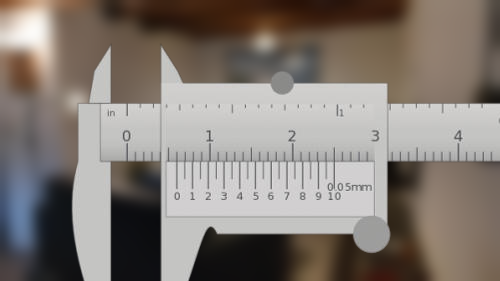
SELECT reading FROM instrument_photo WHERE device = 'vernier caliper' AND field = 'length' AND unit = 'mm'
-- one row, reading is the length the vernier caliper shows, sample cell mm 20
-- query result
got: mm 6.0
